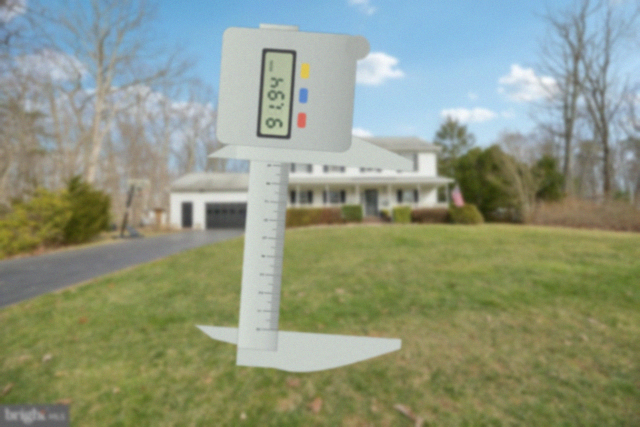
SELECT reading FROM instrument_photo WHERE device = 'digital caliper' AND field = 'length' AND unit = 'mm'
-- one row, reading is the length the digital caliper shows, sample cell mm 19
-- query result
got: mm 91.94
